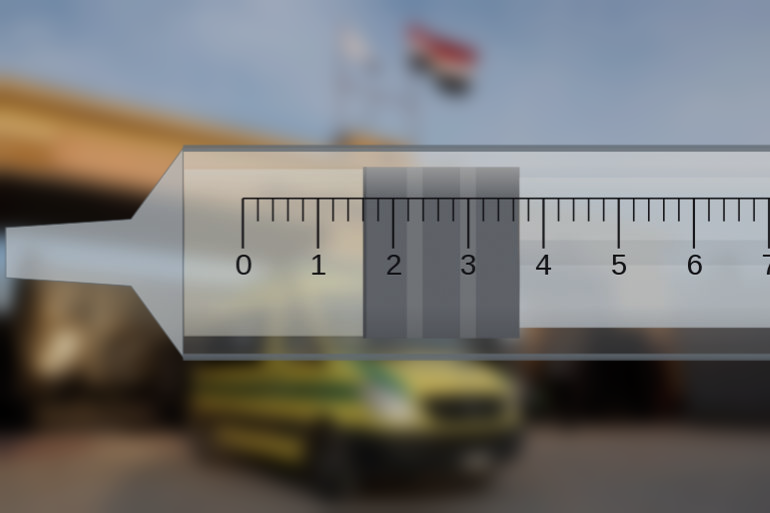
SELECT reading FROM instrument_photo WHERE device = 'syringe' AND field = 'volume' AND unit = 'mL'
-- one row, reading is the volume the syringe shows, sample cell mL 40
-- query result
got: mL 1.6
